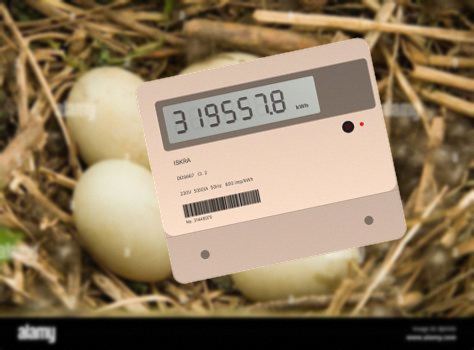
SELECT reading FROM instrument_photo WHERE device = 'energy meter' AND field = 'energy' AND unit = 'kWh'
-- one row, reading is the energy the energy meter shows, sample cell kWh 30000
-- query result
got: kWh 319557.8
